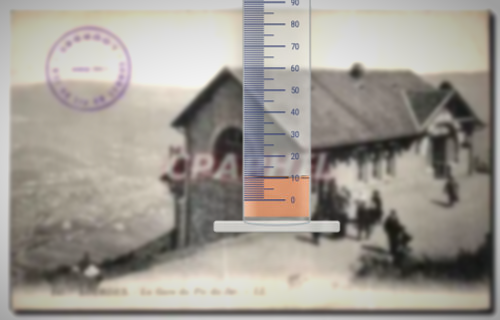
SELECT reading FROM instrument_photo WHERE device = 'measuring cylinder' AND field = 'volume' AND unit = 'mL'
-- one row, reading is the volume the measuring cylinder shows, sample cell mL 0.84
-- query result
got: mL 10
